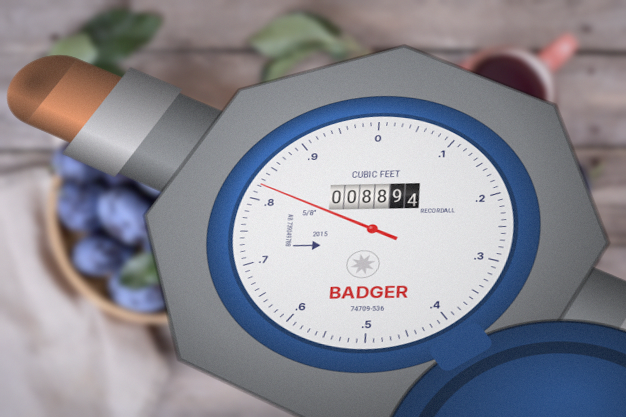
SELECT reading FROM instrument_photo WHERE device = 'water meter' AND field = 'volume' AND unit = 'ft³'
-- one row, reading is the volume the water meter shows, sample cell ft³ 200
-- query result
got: ft³ 8893.82
